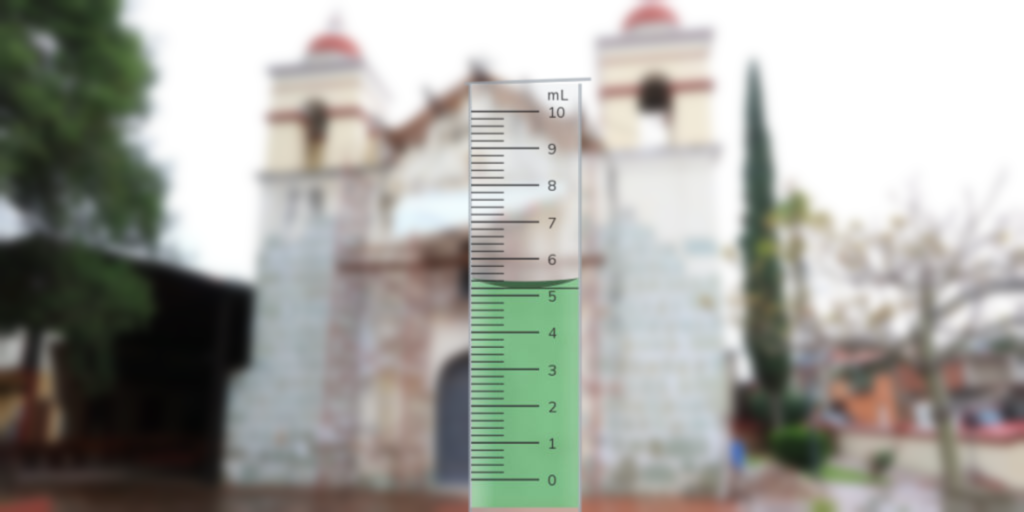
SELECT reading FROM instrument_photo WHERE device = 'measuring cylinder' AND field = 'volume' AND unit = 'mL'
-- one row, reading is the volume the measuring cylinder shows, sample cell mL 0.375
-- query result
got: mL 5.2
